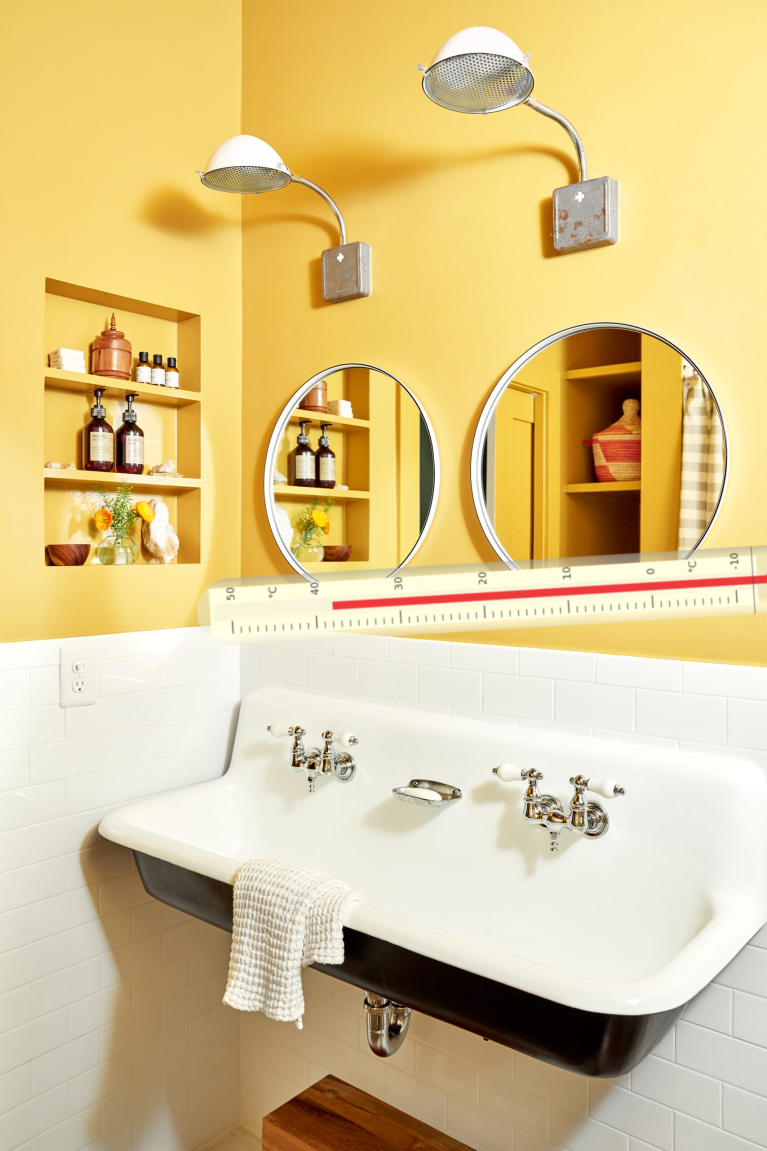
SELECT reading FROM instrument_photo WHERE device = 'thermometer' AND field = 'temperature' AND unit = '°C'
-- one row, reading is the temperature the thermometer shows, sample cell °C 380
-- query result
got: °C 38
